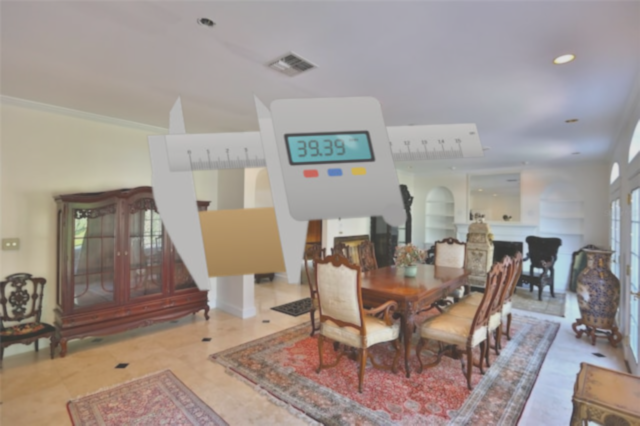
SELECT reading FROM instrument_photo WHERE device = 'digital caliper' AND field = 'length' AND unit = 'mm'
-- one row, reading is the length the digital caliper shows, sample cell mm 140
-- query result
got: mm 39.39
